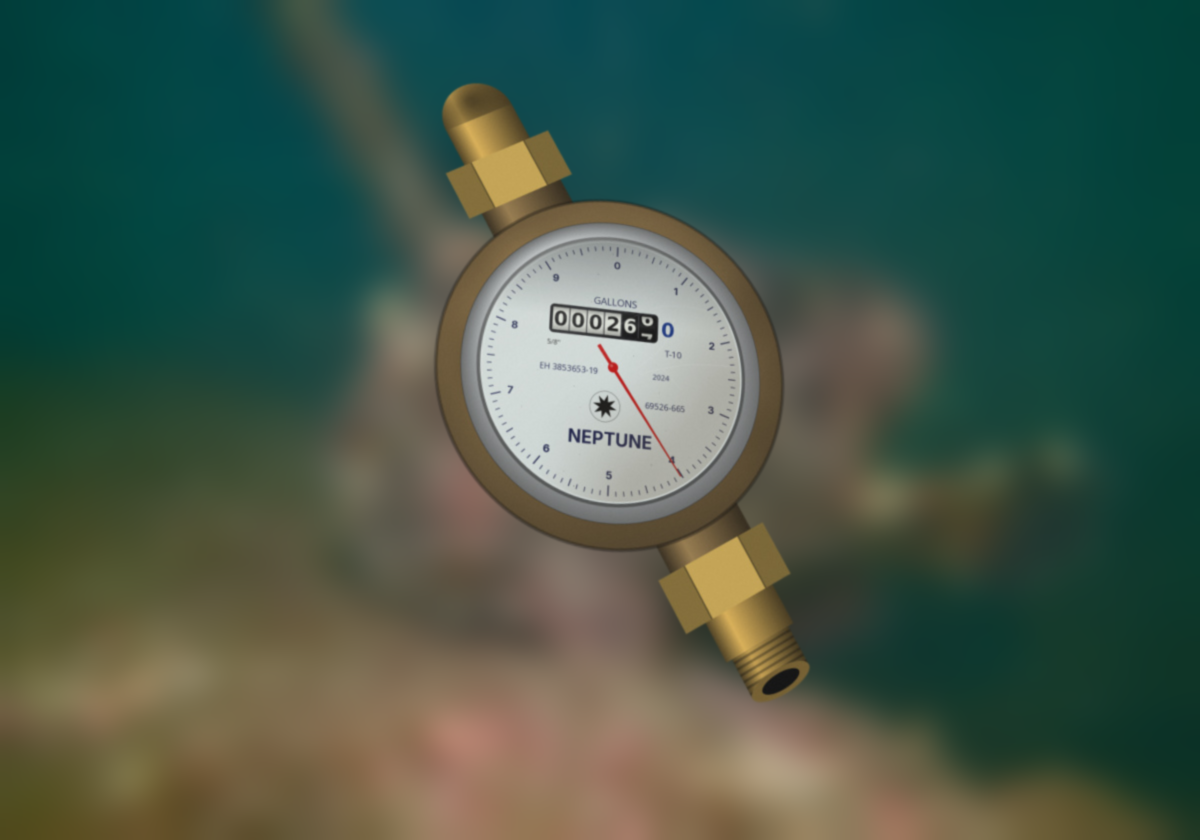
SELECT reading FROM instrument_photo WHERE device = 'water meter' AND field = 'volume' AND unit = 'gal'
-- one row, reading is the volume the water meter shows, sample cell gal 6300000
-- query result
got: gal 2664.0
